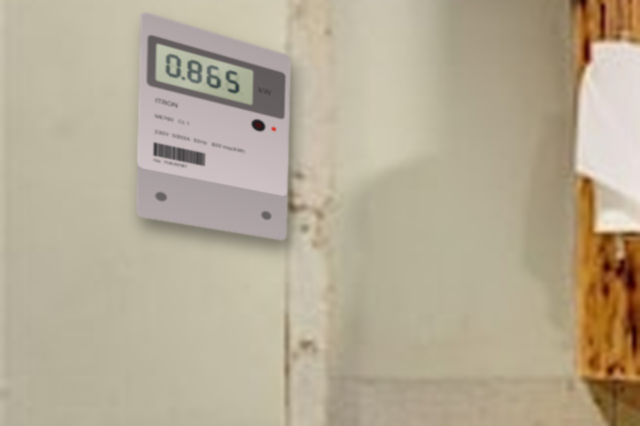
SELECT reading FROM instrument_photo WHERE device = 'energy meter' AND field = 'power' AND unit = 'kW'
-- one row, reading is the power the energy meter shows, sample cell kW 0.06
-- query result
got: kW 0.865
